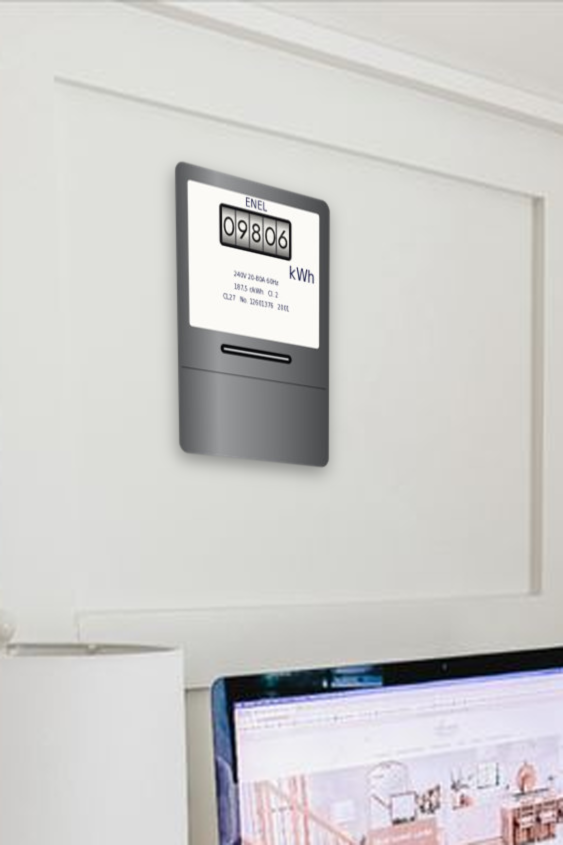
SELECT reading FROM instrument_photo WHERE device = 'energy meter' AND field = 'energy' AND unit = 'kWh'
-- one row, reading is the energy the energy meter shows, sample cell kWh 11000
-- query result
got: kWh 9806
